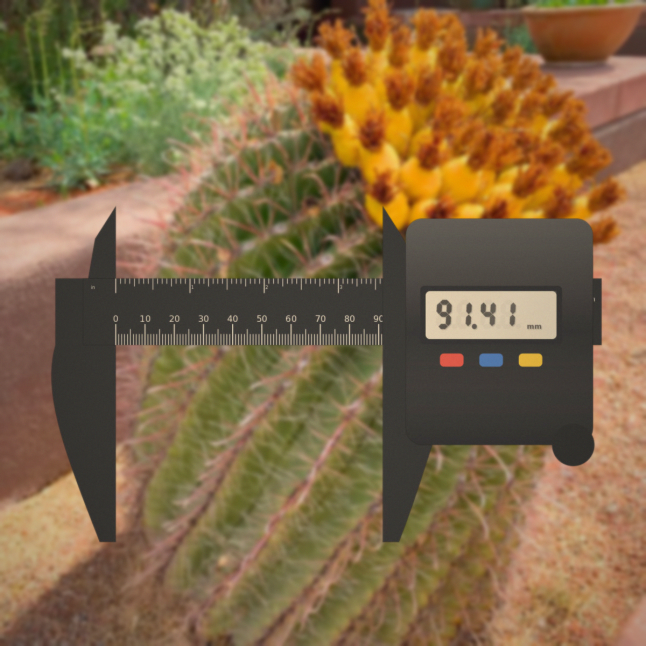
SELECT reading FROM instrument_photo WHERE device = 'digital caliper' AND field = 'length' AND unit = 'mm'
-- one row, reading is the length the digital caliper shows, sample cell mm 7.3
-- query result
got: mm 91.41
